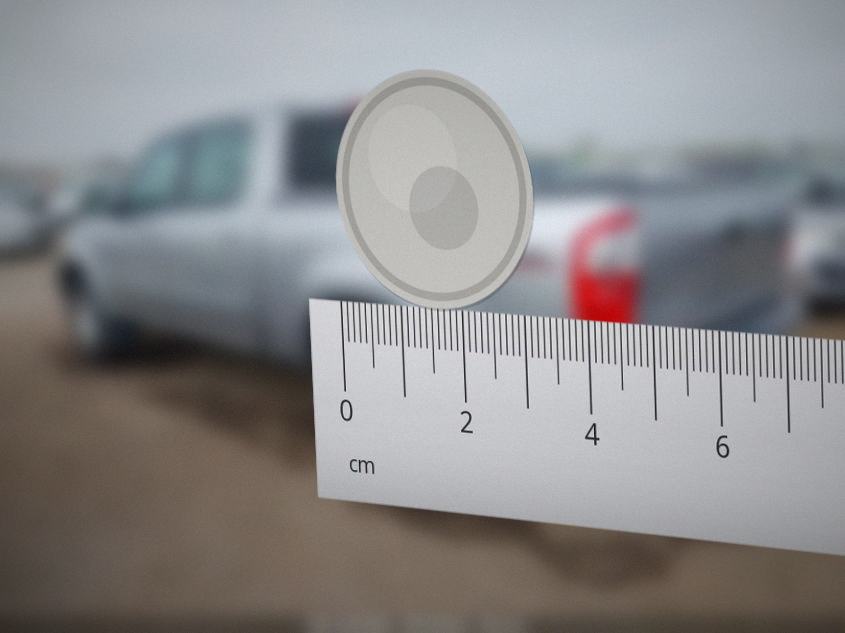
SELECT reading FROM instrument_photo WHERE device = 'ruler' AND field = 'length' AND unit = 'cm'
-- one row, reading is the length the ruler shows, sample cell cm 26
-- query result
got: cm 3.2
